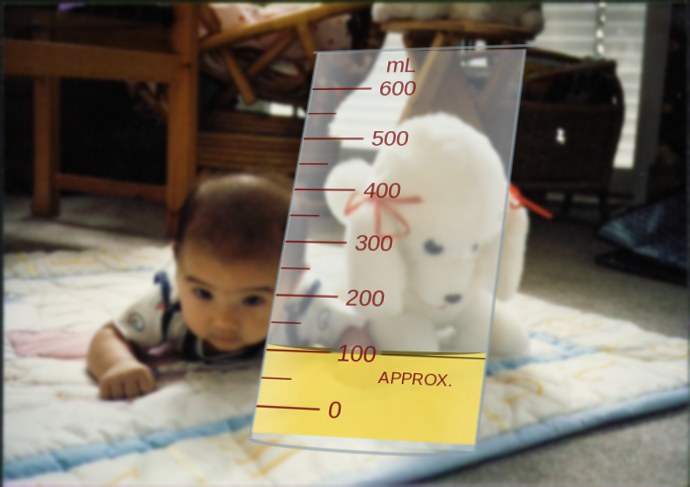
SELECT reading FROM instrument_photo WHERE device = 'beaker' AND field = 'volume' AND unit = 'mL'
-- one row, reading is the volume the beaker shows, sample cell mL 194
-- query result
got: mL 100
